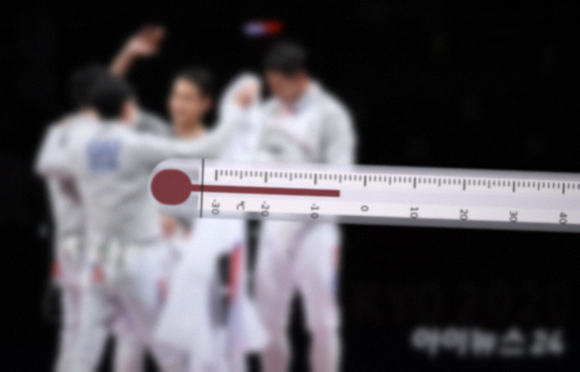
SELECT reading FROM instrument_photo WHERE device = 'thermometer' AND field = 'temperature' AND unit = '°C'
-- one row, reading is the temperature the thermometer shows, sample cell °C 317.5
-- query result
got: °C -5
